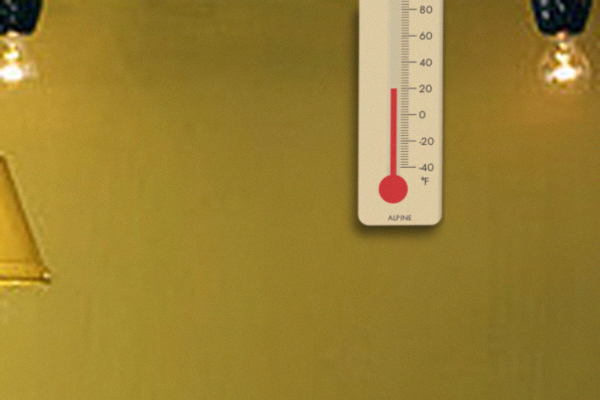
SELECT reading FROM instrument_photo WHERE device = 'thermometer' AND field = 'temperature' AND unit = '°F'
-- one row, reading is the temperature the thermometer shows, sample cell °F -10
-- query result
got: °F 20
